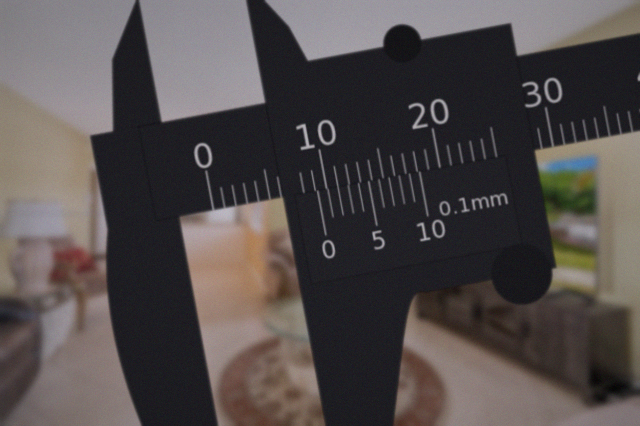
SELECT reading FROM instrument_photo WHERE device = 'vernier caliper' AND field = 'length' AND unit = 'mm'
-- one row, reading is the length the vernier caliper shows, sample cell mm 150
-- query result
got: mm 9.2
